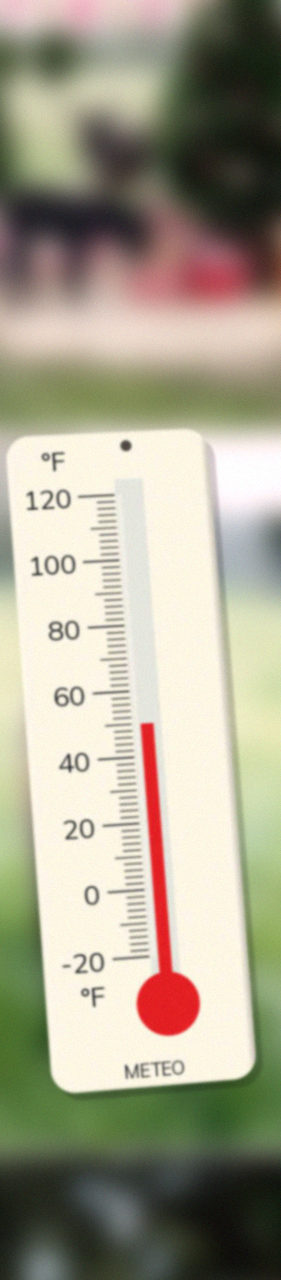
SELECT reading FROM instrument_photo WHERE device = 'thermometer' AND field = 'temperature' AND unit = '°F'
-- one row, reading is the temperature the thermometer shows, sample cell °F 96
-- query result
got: °F 50
